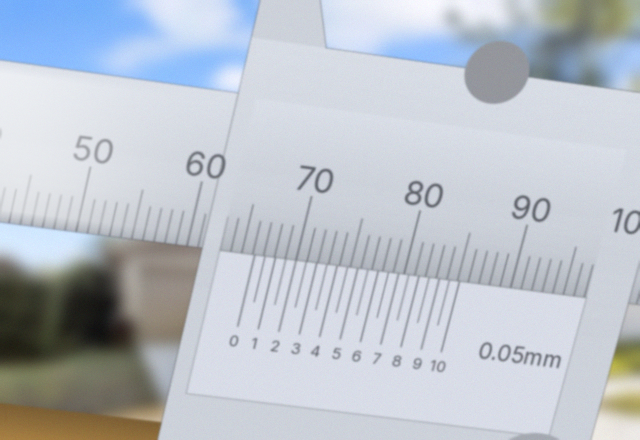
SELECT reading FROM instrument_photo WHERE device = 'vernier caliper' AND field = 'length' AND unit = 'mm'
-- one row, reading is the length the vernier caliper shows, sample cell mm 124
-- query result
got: mm 66.2
